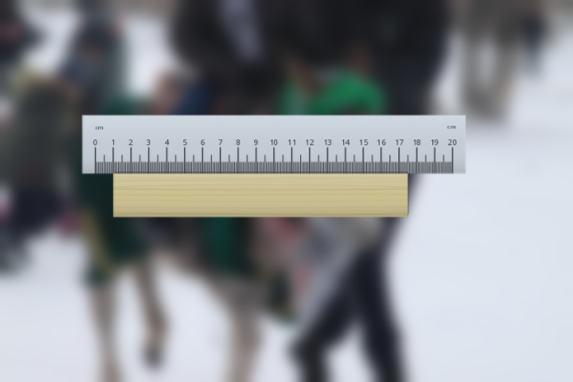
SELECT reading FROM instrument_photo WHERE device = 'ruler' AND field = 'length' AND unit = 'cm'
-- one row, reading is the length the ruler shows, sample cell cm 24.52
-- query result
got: cm 16.5
